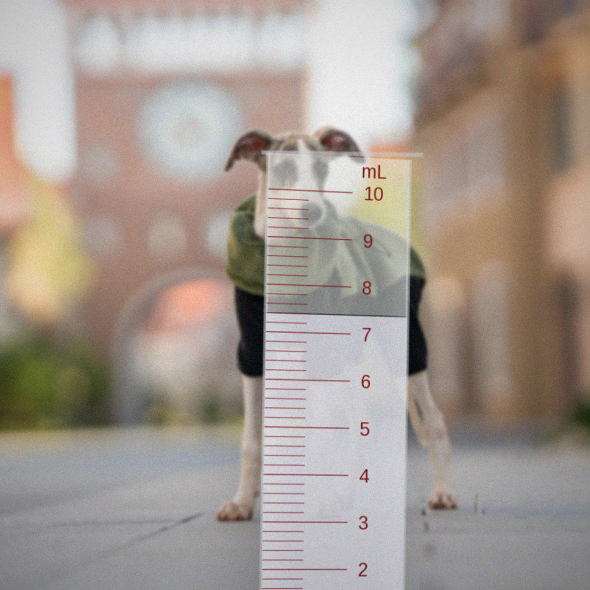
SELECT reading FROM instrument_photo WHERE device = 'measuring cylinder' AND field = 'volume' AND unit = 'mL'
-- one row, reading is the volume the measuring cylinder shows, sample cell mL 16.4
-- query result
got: mL 7.4
